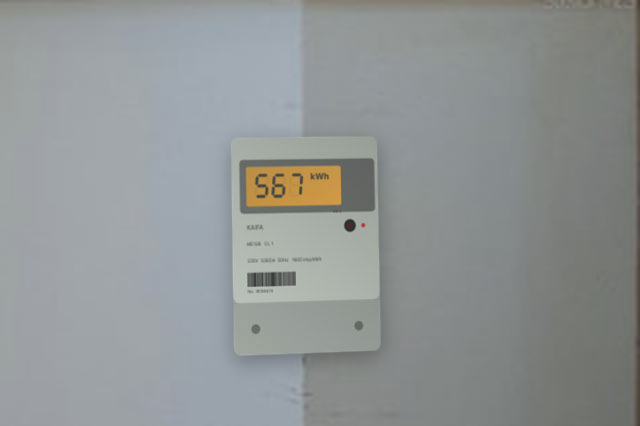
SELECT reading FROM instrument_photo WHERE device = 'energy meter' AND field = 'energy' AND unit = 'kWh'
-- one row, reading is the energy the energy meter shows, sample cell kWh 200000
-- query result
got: kWh 567
